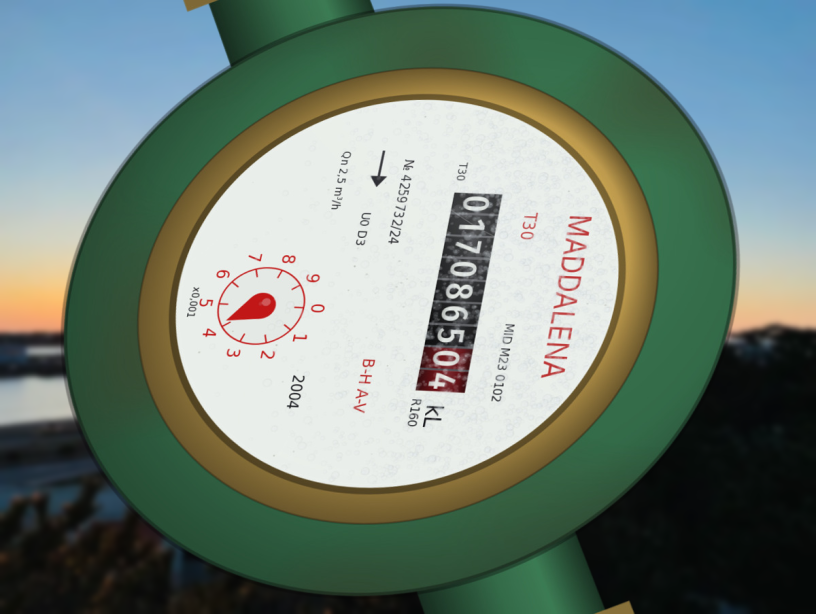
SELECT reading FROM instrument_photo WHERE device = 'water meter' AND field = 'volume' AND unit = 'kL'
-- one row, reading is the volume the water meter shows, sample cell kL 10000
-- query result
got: kL 170865.044
